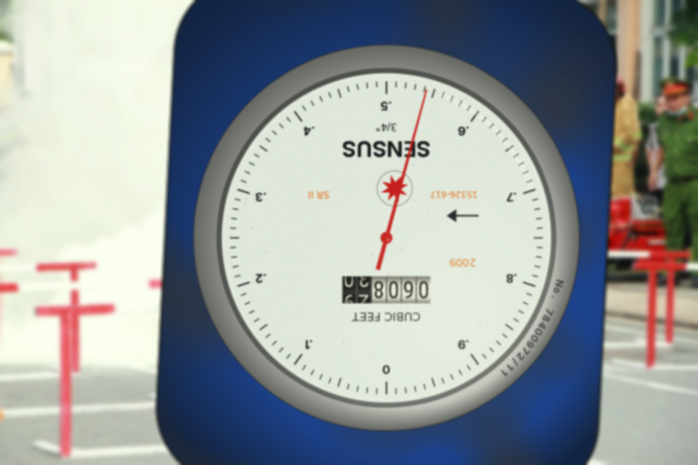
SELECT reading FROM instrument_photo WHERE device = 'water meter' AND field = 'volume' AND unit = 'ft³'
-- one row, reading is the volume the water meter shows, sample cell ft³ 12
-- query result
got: ft³ 60829.54
